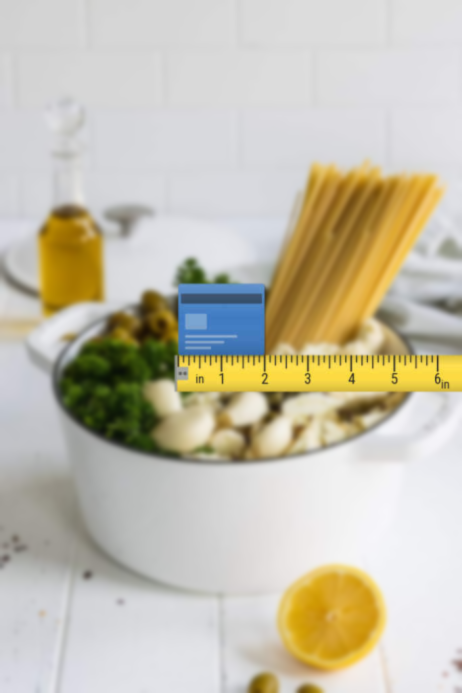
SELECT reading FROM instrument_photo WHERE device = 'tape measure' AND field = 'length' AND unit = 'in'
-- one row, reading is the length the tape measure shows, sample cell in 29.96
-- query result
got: in 2
